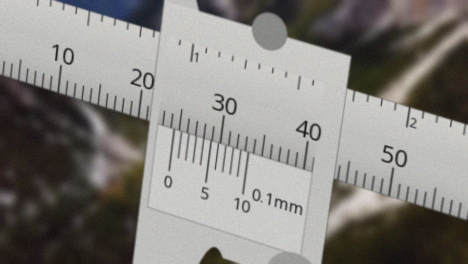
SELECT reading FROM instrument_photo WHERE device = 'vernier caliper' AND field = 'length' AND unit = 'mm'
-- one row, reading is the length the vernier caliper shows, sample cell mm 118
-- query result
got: mm 24.4
